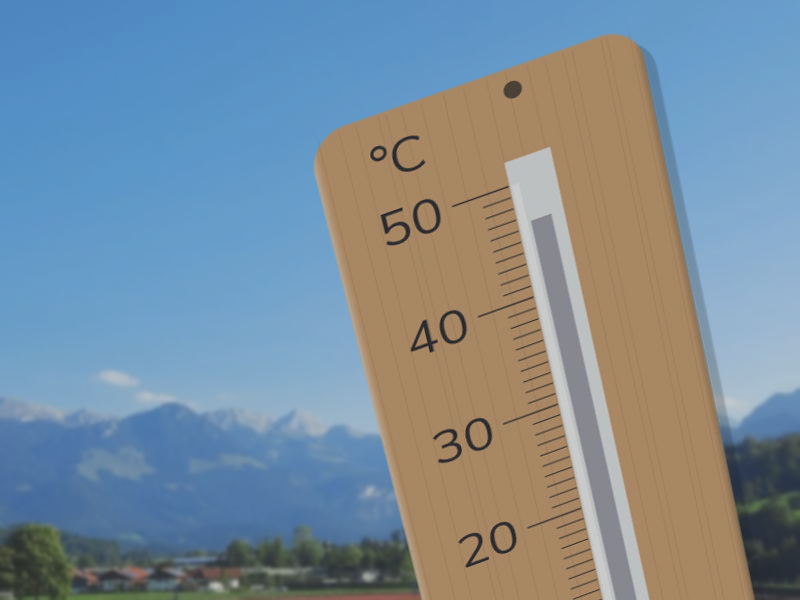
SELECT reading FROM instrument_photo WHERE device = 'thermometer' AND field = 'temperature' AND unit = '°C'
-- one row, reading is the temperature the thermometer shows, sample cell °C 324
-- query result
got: °C 46.5
